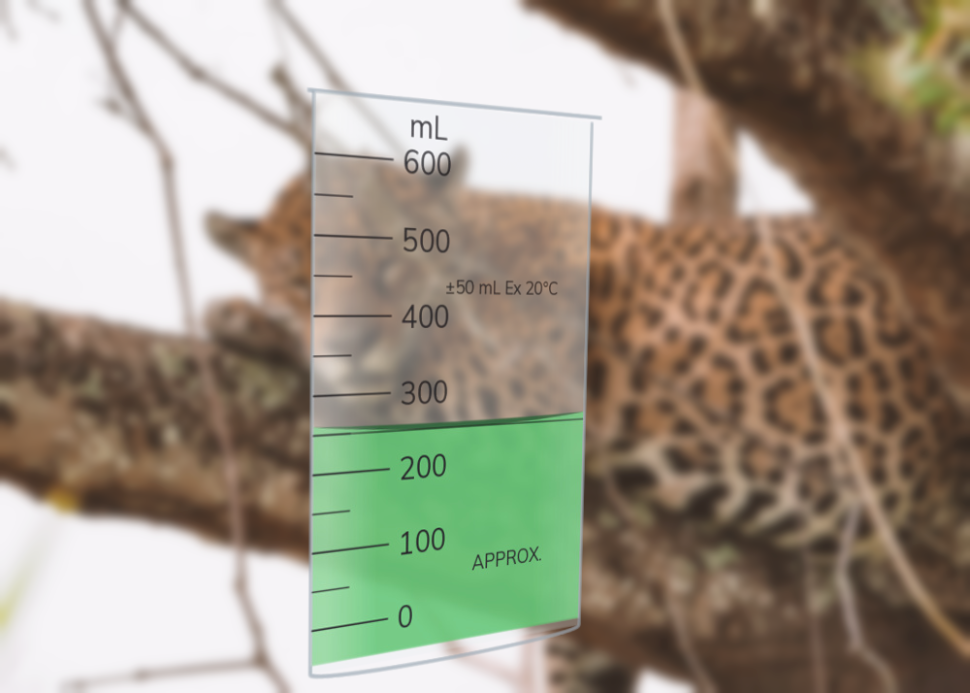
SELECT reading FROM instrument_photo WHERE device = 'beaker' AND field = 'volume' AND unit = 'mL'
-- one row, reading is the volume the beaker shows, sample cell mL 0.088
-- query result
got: mL 250
